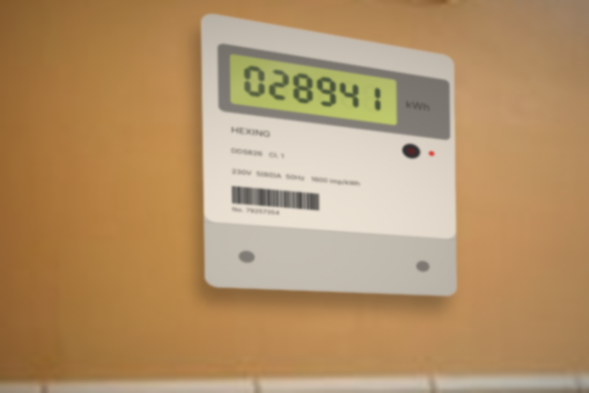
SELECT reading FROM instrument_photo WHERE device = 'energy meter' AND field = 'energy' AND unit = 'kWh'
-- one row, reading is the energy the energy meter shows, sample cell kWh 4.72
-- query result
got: kWh 28941
